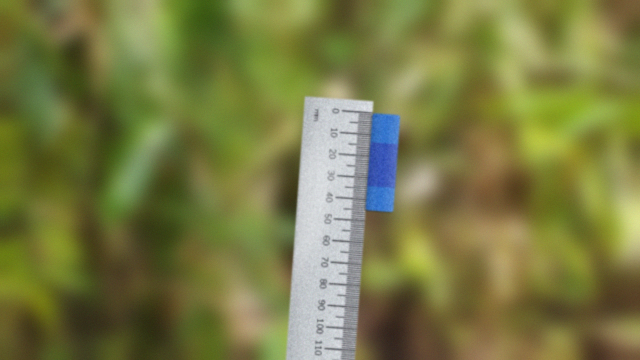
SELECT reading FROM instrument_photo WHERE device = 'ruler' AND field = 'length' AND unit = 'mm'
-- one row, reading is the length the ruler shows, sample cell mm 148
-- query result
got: mm 45
